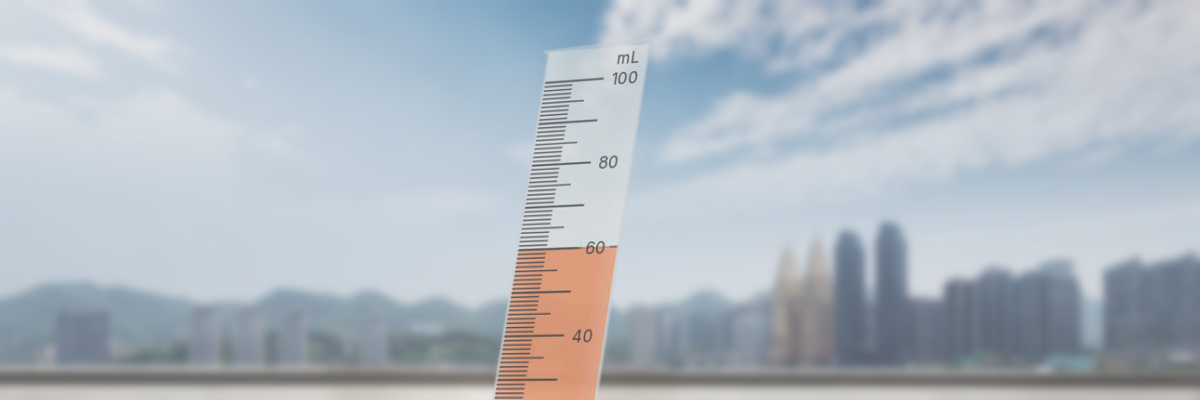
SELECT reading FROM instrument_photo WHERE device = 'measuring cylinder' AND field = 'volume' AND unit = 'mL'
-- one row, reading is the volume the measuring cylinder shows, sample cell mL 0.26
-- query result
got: mL 60
